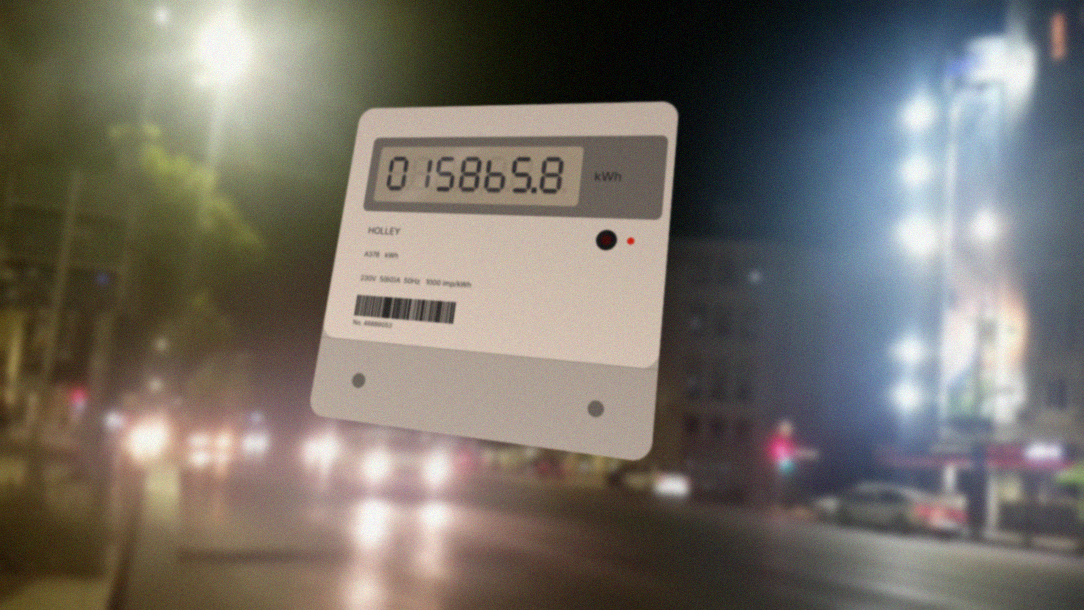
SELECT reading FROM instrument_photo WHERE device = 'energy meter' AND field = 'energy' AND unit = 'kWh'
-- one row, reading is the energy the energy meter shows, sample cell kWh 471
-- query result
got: kWh 15865.8
